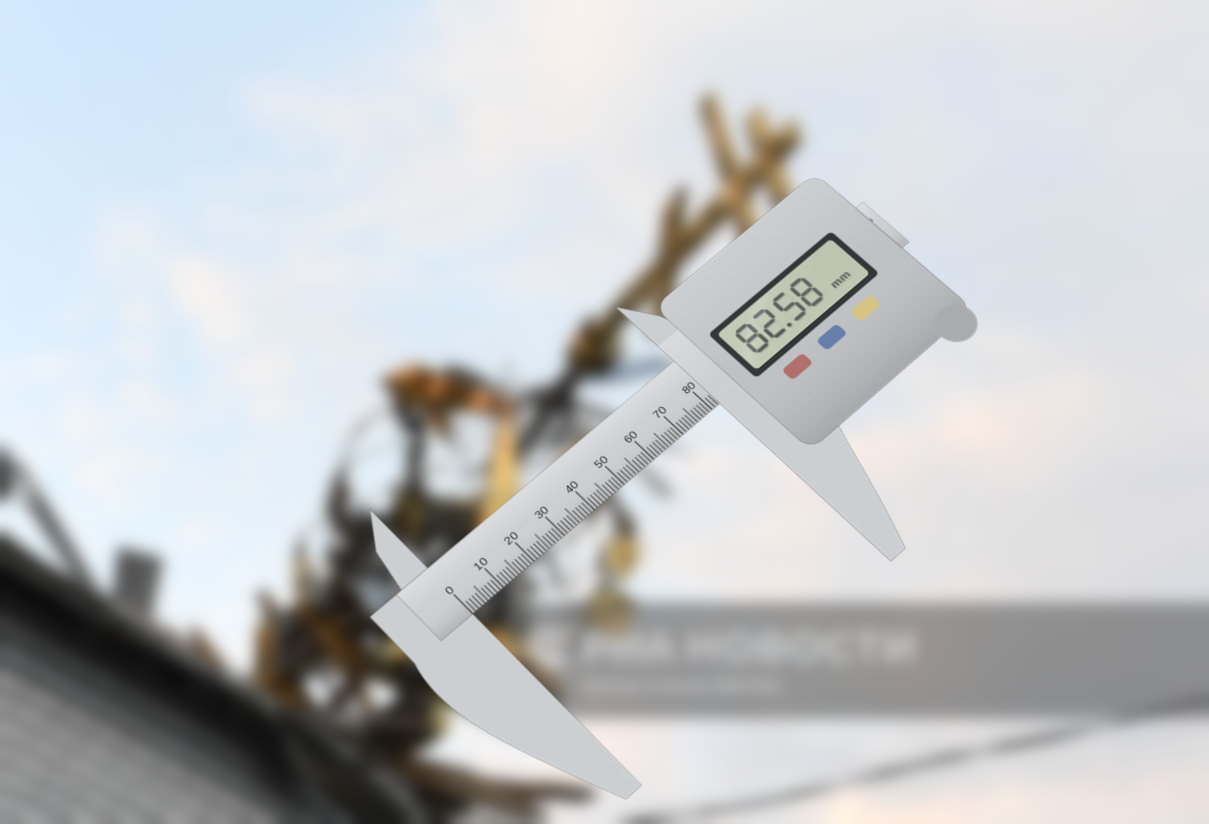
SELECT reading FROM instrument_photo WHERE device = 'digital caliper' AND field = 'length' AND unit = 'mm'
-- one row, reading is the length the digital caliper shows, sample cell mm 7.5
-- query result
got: mm 82.58
